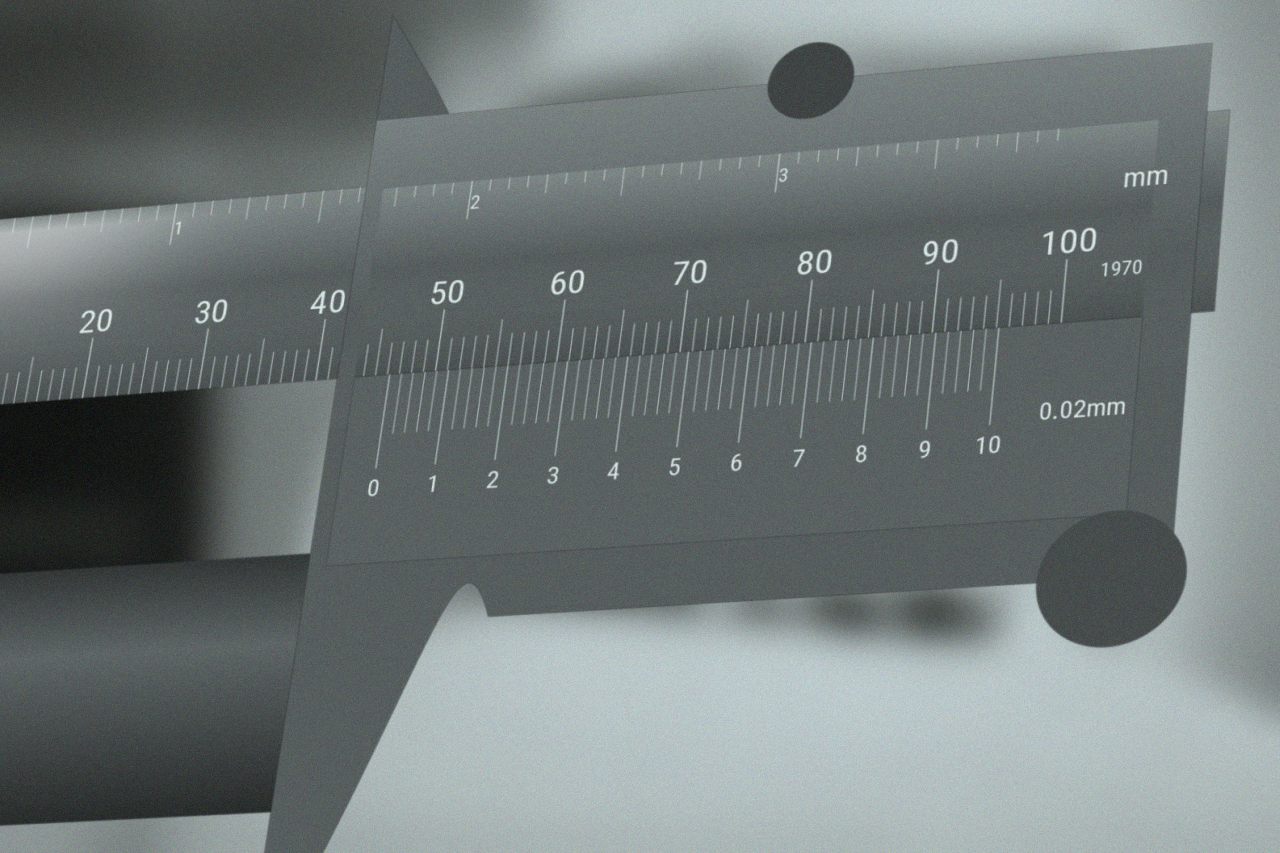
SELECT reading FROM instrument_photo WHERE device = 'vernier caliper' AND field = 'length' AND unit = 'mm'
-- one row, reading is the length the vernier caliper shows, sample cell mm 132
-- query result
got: mm 46.2
